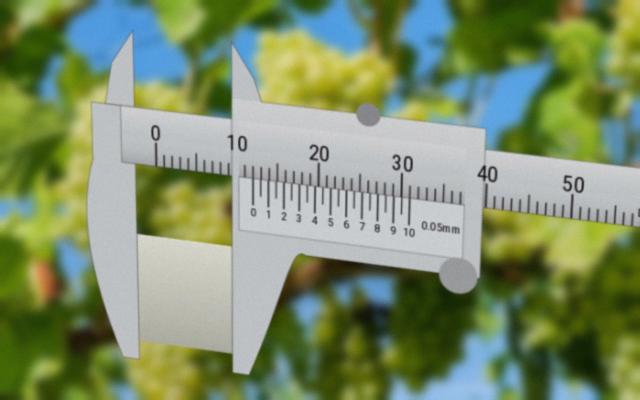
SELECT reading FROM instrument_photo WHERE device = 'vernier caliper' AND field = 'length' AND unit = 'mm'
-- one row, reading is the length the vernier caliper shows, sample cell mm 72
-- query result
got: mm 12.0
